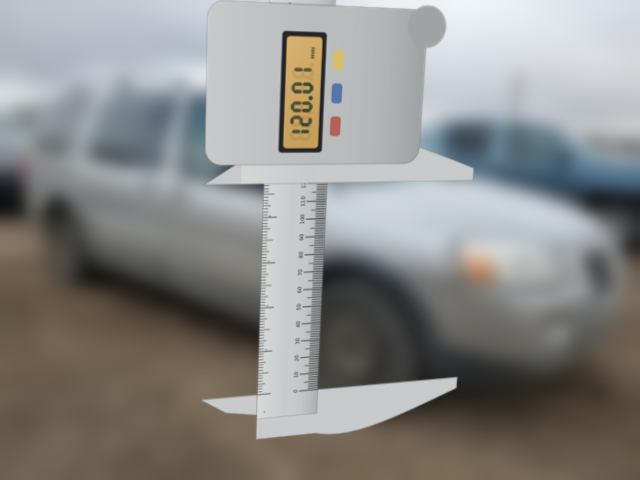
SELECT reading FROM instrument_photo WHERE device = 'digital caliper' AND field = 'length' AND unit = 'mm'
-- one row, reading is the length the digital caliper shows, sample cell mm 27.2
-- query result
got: mm 120.01
